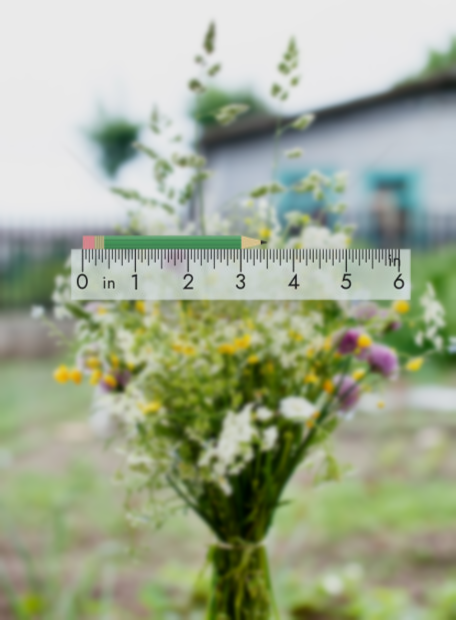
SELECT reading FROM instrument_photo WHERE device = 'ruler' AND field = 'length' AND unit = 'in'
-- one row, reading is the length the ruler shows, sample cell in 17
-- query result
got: in 3.5
